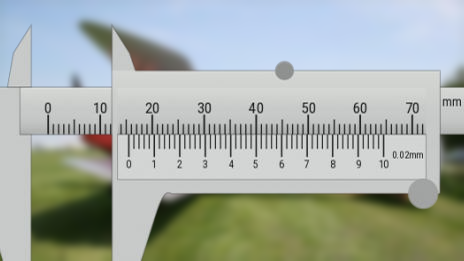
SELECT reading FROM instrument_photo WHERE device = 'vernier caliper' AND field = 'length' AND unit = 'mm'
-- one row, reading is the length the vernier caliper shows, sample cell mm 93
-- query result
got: mm 15.5
